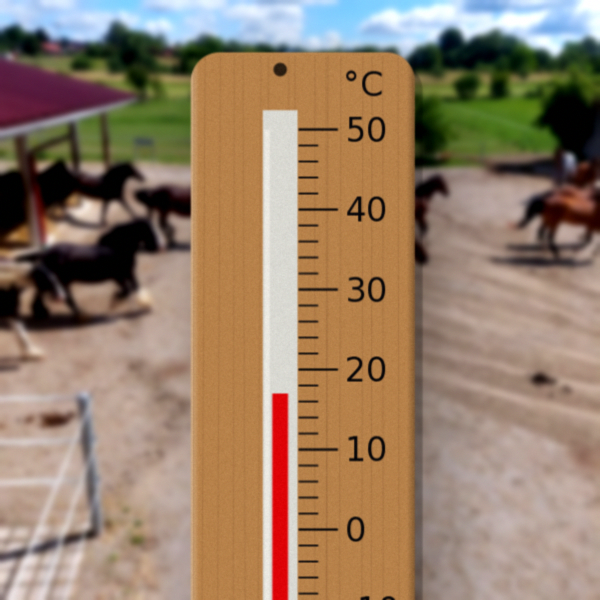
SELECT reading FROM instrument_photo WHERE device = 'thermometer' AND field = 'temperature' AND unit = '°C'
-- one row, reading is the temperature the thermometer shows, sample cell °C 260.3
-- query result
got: °C 17
